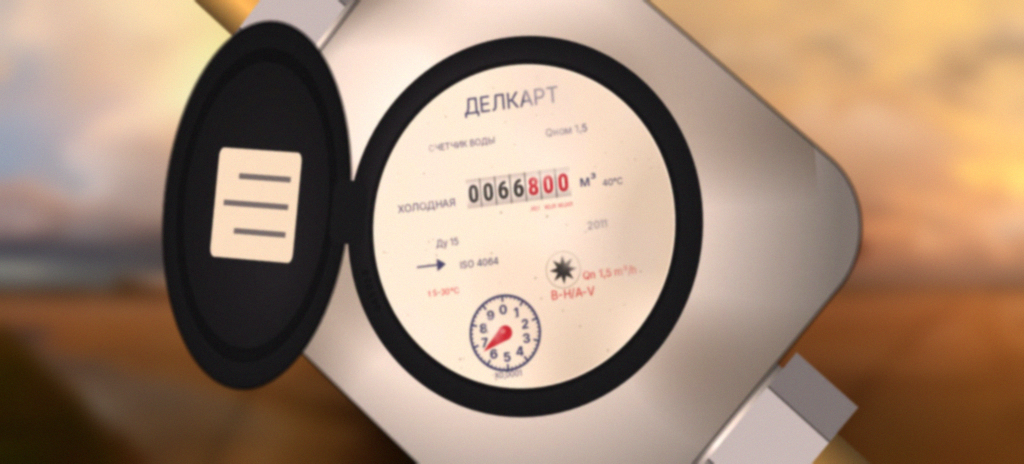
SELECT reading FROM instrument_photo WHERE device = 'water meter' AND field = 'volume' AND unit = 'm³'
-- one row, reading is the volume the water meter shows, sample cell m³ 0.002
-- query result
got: m³ 66.8006
